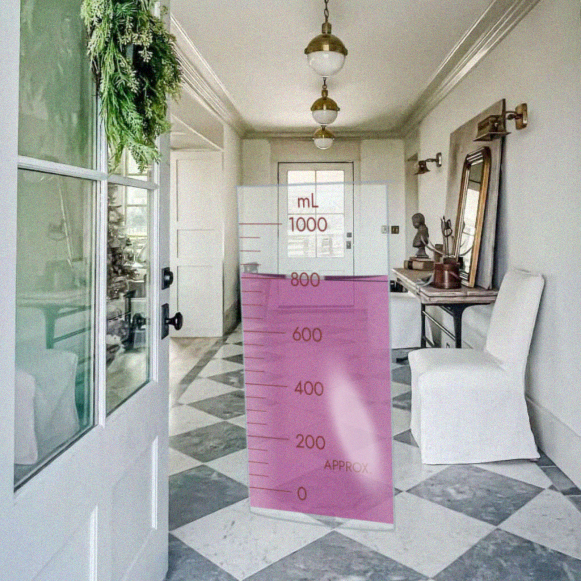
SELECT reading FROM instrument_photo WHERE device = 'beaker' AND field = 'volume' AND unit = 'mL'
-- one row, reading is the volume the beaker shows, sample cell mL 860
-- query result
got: mL 800
